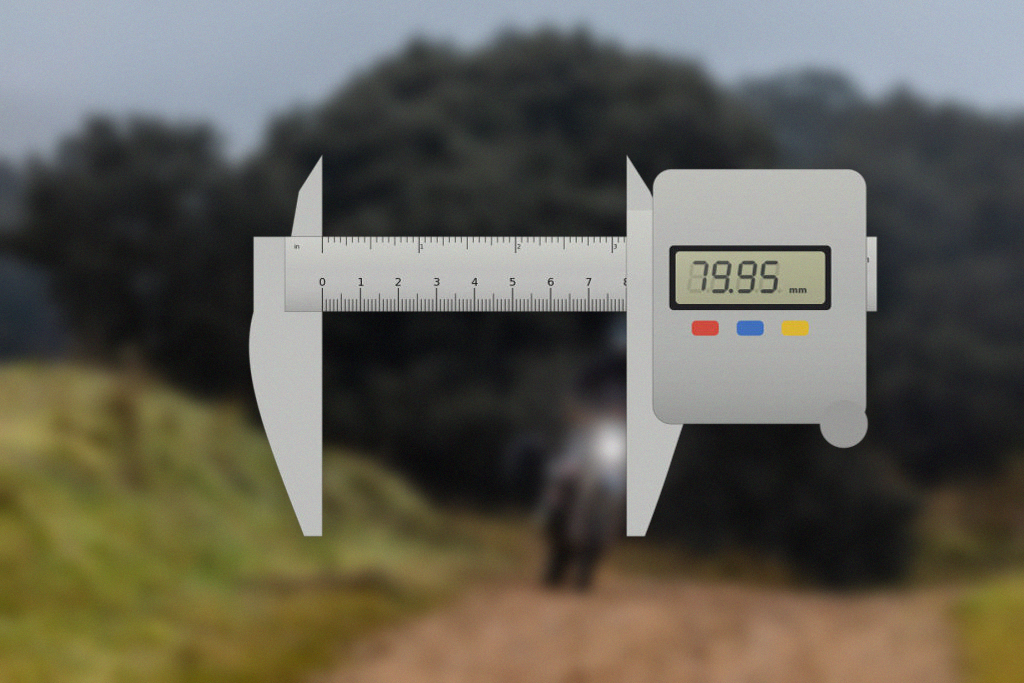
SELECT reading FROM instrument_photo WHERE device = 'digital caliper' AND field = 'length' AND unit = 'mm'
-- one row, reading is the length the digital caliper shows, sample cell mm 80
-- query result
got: mm 79.95
